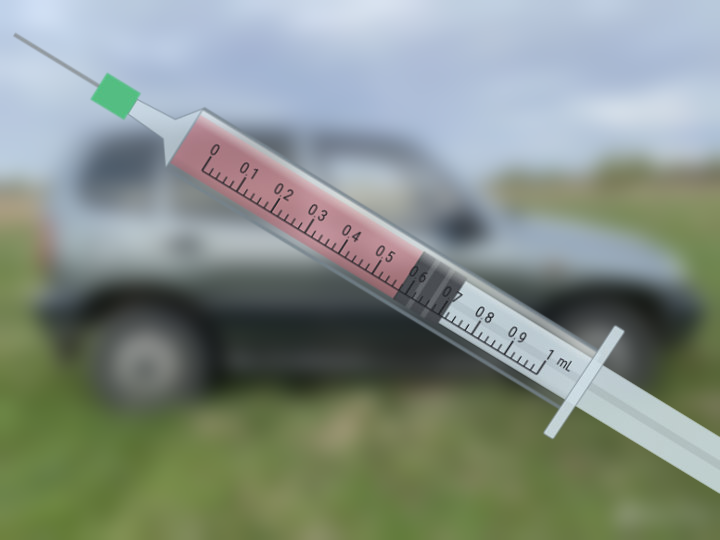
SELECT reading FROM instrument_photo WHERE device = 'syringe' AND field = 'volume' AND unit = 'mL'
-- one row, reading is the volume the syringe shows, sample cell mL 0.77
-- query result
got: mL 0.58
